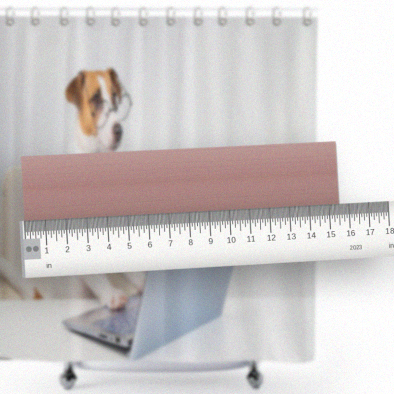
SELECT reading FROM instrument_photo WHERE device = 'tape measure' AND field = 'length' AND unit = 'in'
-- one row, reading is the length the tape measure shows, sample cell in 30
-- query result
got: in 15.5
